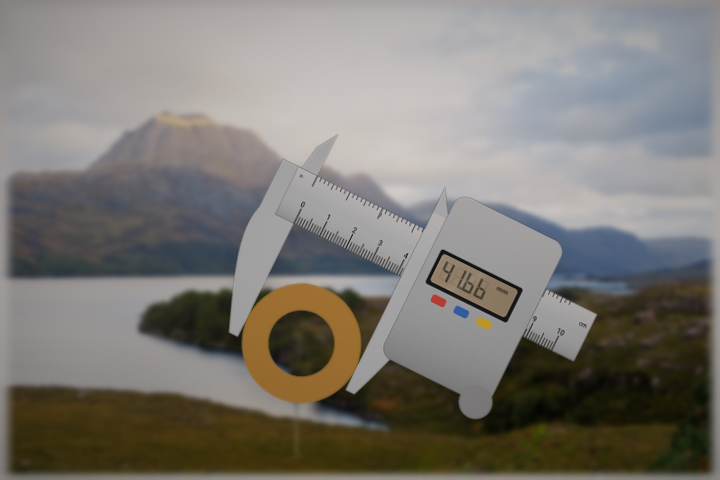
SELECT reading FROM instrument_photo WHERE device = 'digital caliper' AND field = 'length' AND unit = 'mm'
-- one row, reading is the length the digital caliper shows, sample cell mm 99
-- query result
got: mm 41.66
